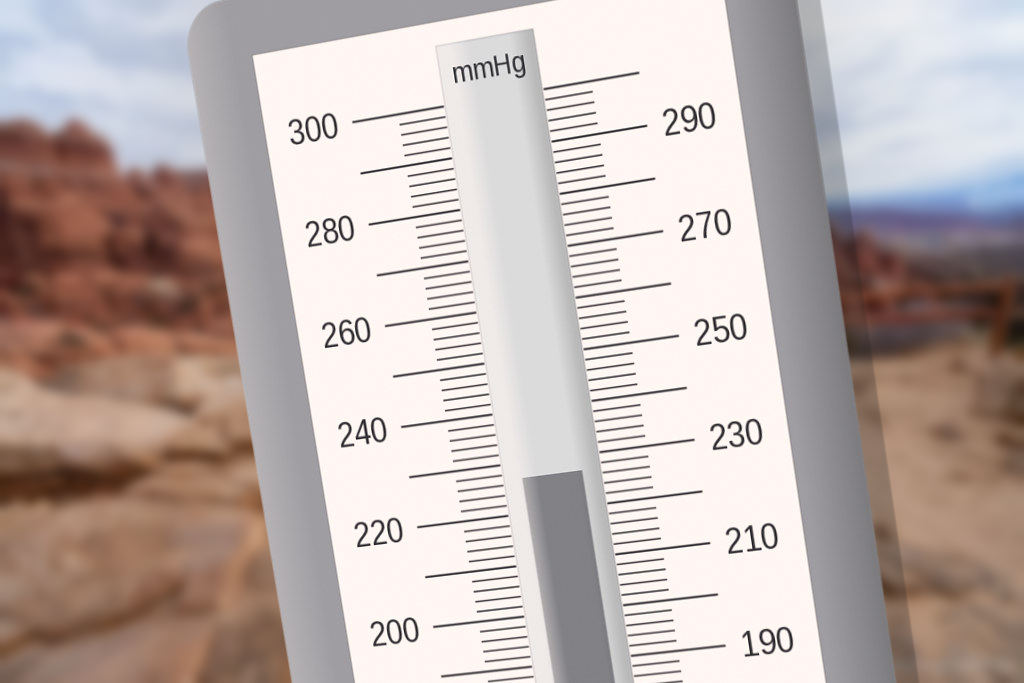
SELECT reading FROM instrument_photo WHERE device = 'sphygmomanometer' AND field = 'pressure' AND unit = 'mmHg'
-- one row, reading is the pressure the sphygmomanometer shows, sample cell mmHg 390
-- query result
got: mmHg 227
